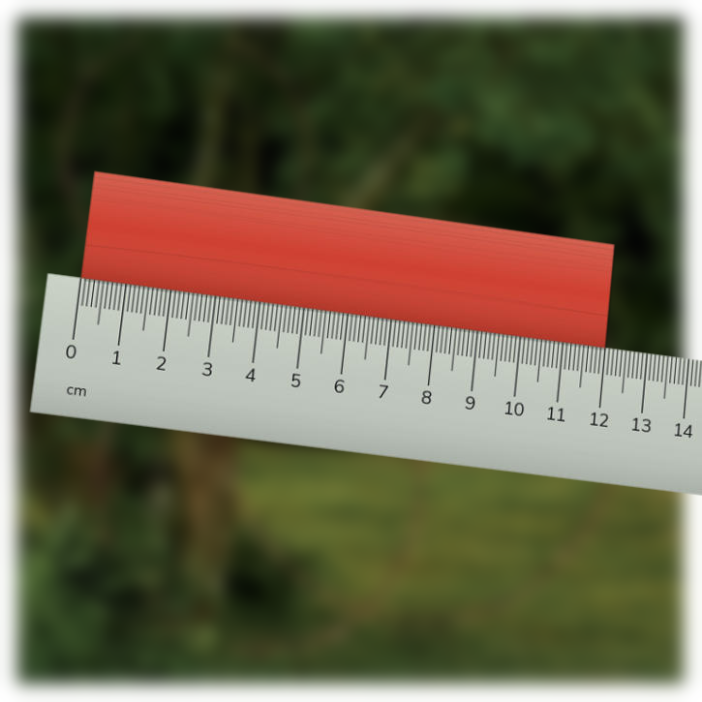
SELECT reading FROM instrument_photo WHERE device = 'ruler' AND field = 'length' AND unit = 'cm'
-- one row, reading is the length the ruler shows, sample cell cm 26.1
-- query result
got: cm 12
